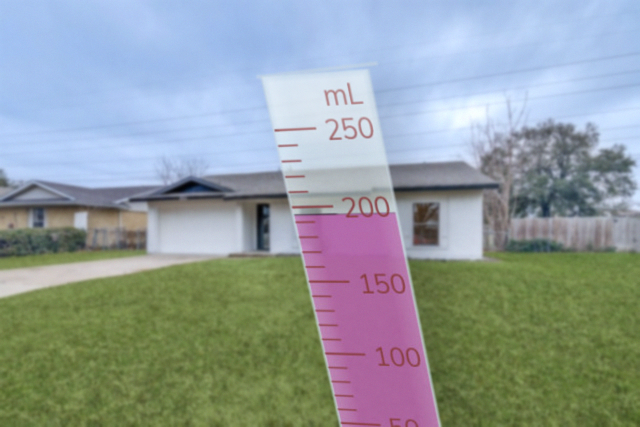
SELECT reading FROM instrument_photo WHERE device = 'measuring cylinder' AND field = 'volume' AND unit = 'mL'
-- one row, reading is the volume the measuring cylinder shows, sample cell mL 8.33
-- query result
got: mL 195
